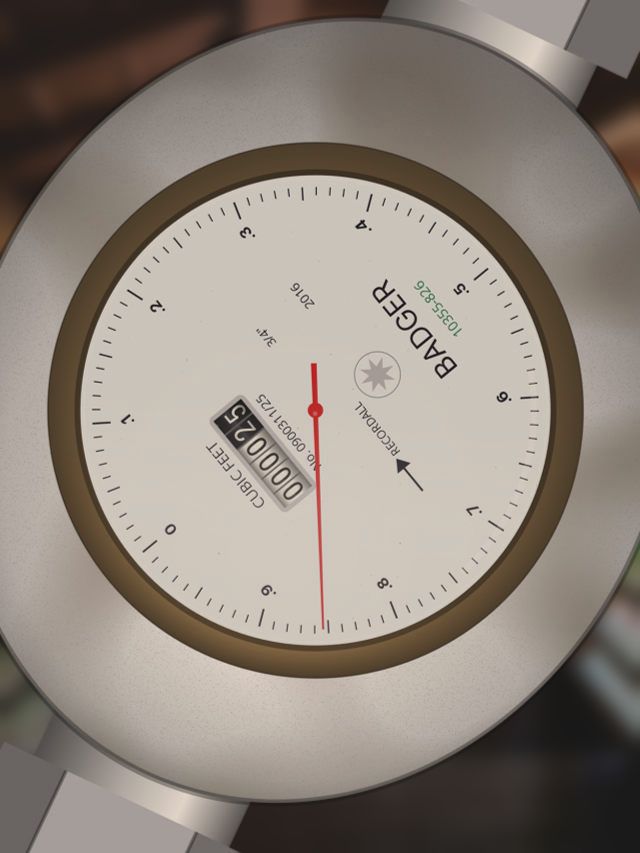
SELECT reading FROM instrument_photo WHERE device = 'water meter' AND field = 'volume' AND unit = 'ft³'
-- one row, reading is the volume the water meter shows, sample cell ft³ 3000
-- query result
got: ft³ 24.85
